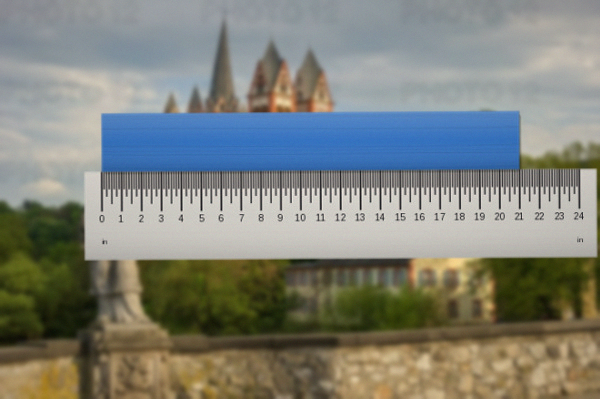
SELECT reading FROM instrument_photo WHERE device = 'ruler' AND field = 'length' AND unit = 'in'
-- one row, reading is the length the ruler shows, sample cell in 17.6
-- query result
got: in 21
